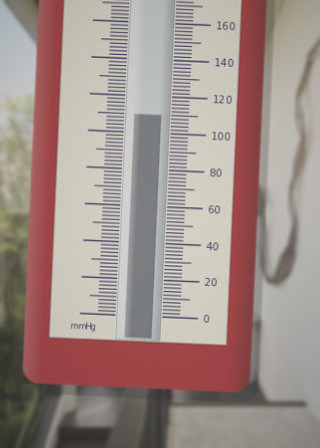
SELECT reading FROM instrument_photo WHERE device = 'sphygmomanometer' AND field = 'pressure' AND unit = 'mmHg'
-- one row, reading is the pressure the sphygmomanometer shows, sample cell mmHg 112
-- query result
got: mmHg 110
